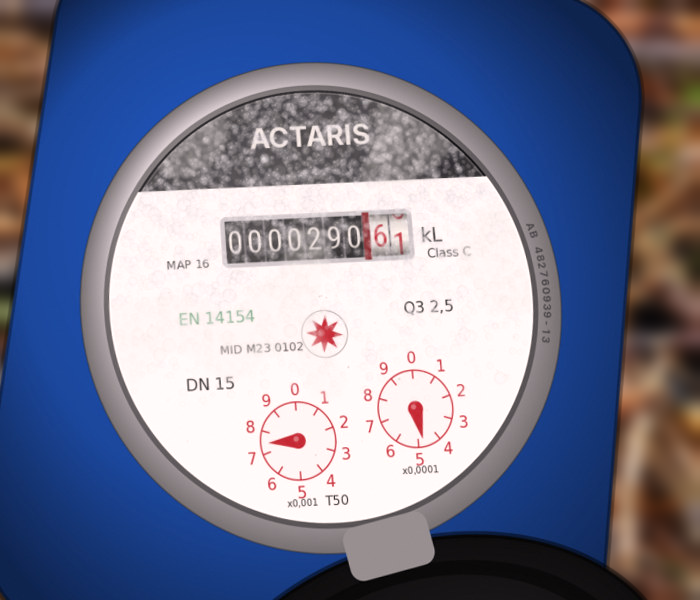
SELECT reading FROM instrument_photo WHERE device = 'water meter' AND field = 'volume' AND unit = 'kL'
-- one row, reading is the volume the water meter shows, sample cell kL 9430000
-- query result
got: kL 290.6074
